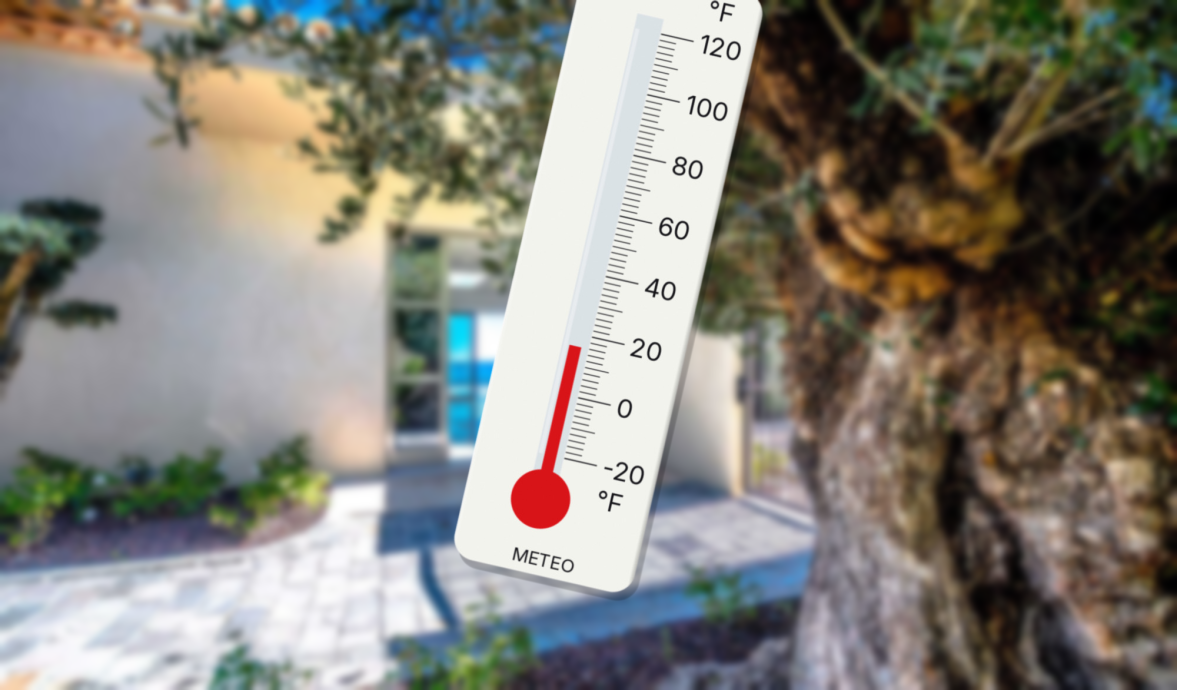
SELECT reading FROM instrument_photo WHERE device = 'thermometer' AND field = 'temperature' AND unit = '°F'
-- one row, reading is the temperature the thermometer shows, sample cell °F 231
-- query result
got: °F 16
